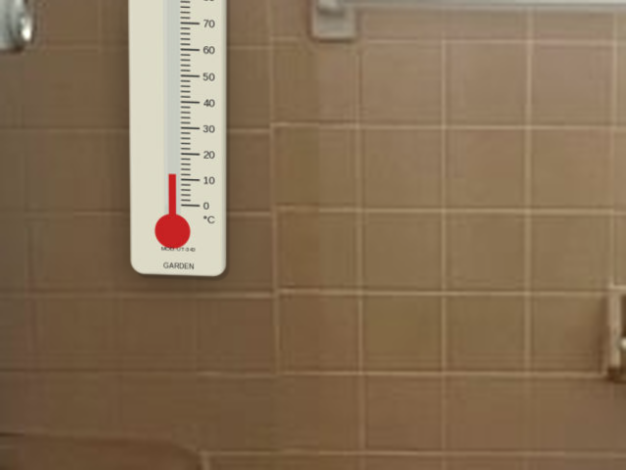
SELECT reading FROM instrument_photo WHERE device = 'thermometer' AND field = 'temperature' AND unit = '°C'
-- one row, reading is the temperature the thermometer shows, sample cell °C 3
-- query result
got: °C 12
